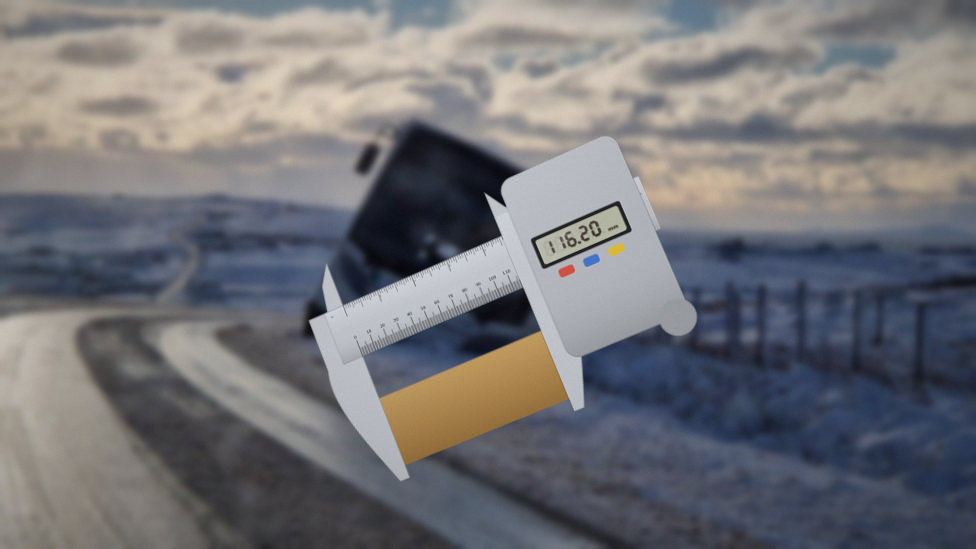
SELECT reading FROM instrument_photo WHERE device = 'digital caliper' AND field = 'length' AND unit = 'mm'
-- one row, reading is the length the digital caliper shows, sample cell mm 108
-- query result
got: mm 116.20
